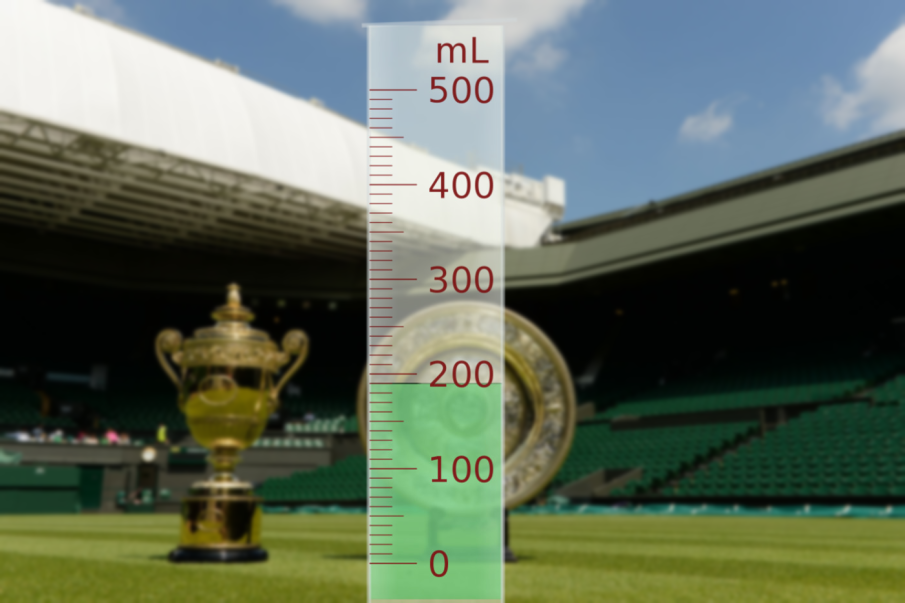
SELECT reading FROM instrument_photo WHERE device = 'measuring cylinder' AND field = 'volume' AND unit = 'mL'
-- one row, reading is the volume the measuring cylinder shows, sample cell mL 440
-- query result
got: mL 190
